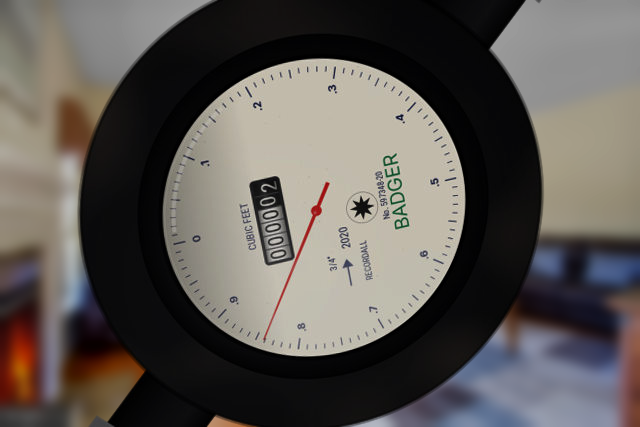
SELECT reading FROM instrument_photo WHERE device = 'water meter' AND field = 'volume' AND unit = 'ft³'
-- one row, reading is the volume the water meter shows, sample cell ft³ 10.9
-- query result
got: ft³ 1.84
